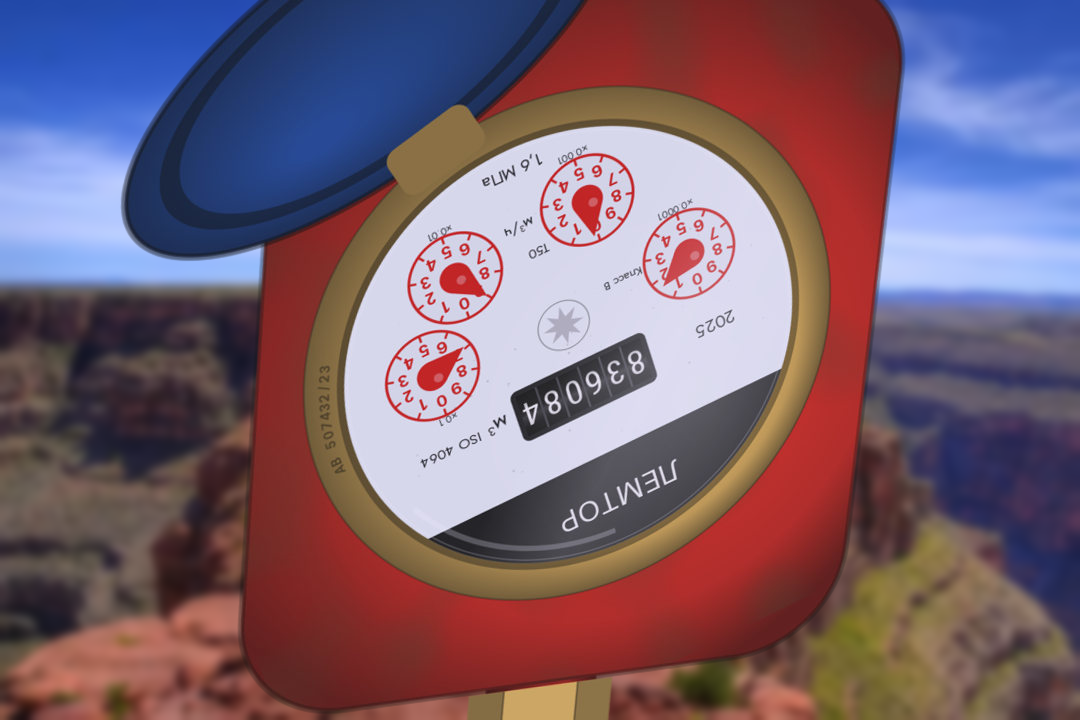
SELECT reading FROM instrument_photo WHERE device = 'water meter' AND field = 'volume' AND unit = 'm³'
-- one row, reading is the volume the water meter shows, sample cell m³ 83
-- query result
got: m³ 836084.6901
